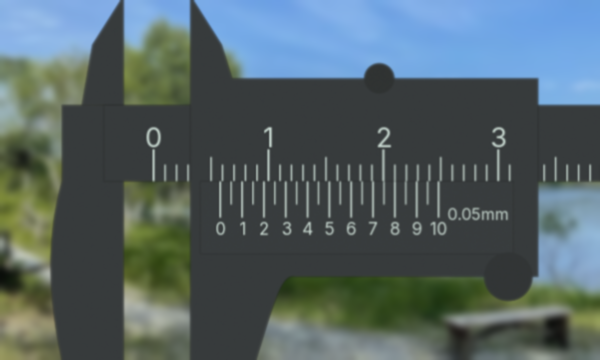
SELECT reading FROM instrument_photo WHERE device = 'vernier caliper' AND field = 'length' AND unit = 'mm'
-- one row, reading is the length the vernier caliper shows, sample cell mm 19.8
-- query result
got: mm 5.8
